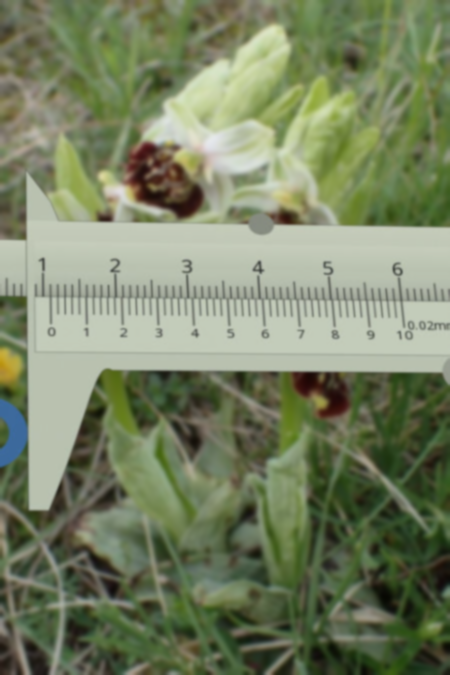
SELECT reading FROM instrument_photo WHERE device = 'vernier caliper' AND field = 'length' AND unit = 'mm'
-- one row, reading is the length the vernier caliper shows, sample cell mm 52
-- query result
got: mm 11.0
